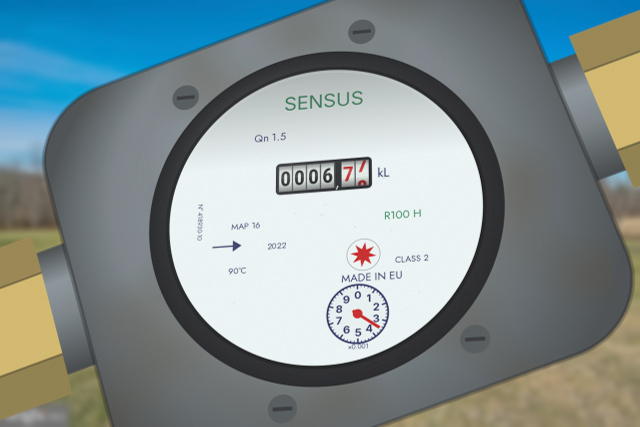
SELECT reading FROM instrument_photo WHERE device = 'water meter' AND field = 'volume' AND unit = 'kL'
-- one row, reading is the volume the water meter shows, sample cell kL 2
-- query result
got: kL 6.773
